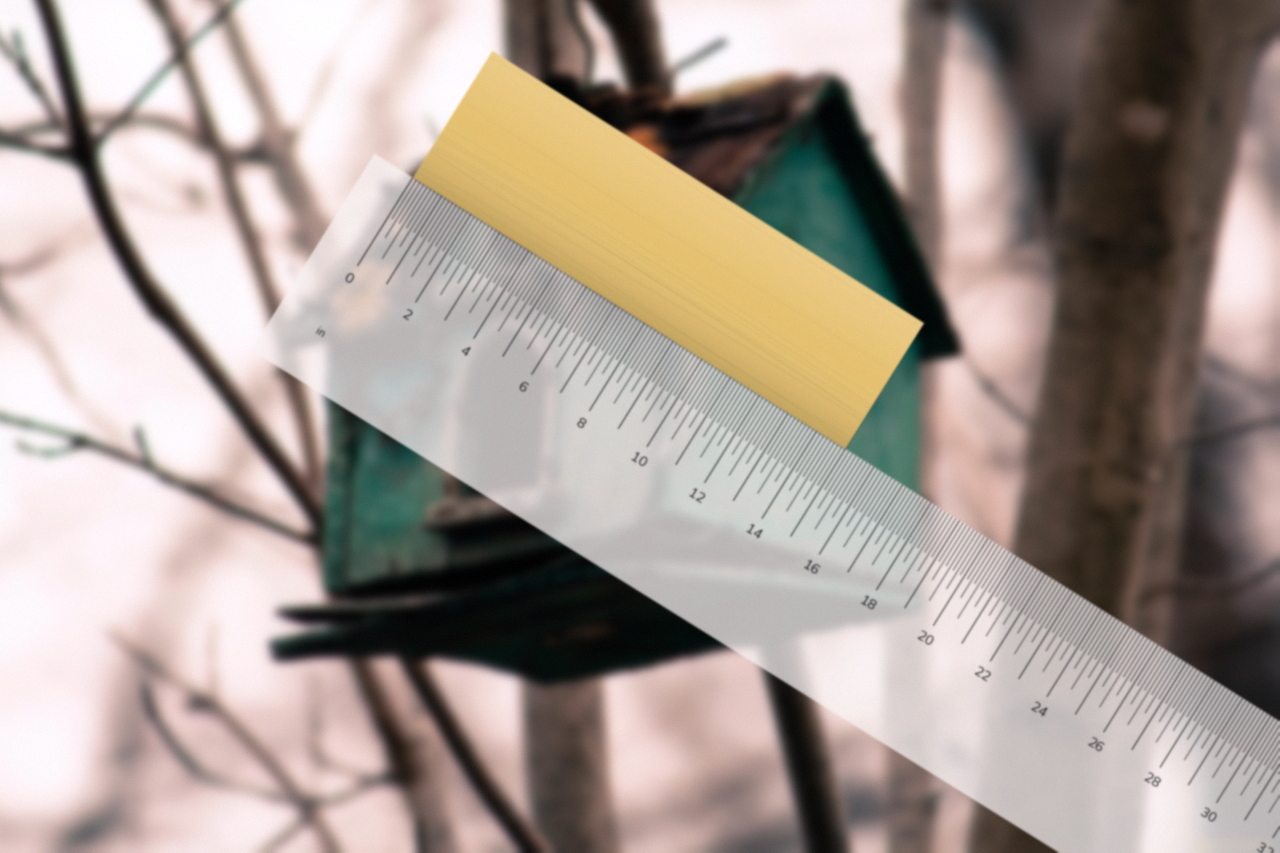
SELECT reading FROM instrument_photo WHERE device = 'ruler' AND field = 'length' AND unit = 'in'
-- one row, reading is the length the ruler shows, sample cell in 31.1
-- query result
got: in 15
